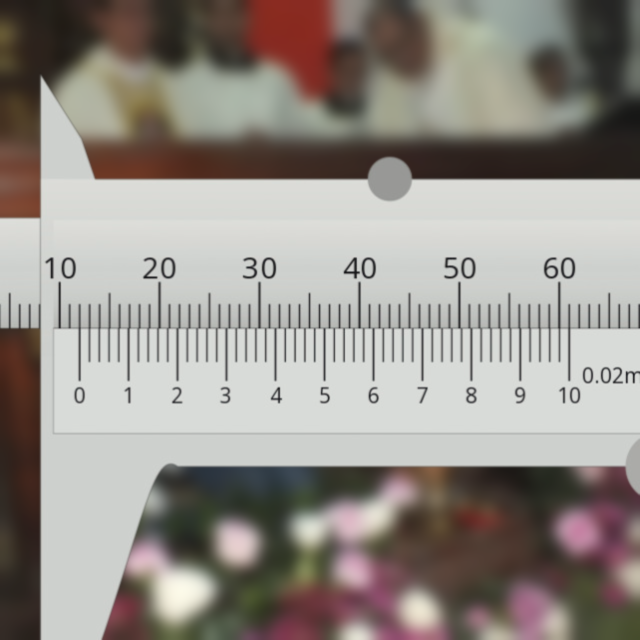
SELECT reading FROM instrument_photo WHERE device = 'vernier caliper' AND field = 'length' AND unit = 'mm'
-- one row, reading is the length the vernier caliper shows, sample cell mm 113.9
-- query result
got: mm 12.0
